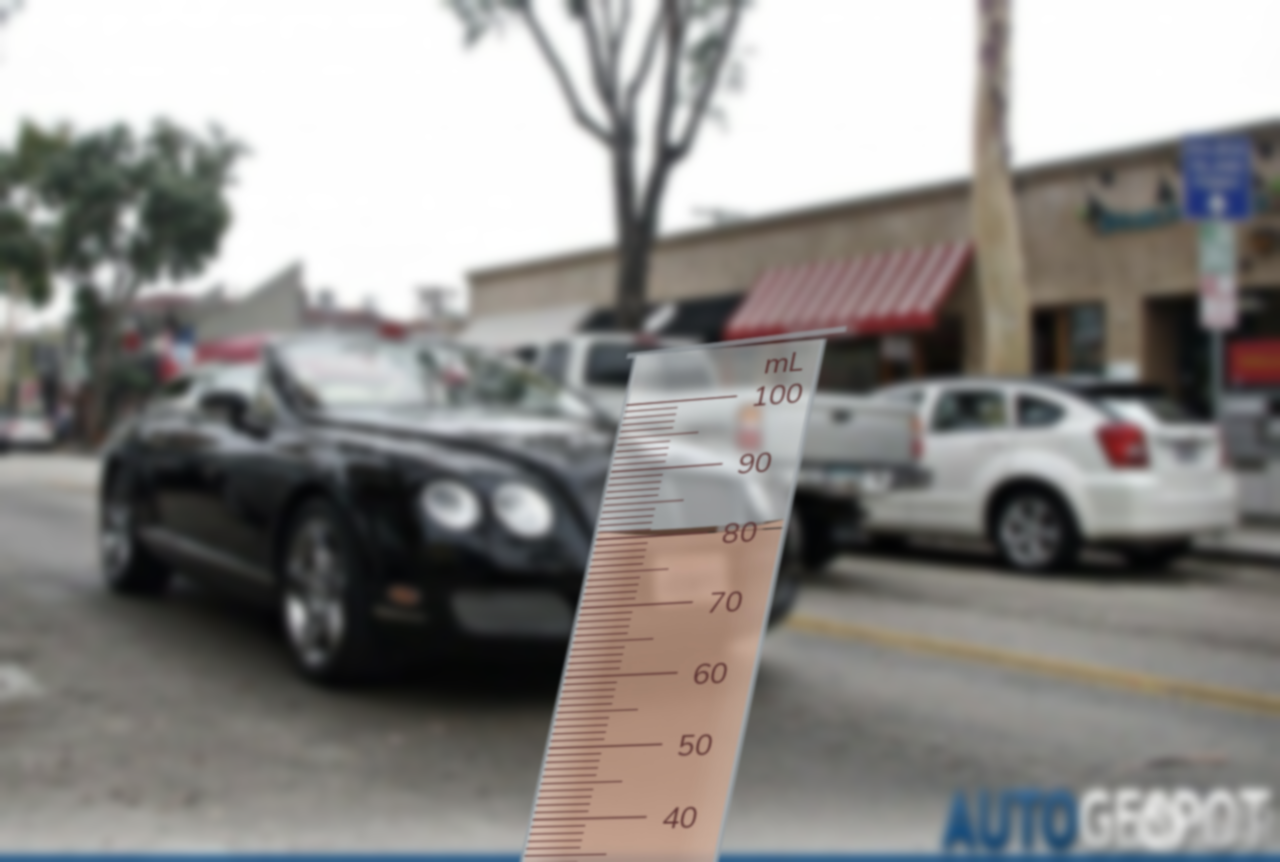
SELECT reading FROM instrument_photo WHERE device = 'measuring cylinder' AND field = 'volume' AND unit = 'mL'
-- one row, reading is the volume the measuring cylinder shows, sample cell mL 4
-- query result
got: mL 80
